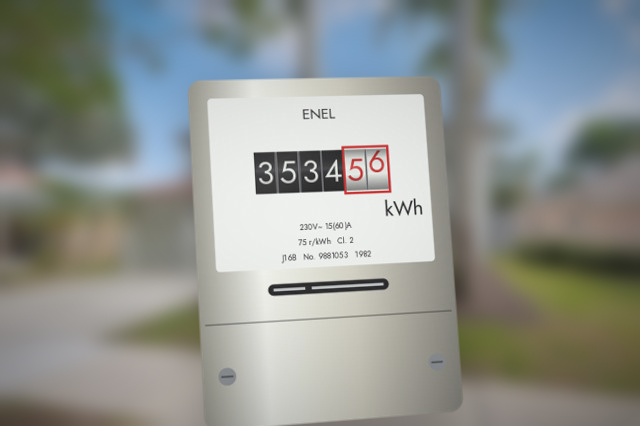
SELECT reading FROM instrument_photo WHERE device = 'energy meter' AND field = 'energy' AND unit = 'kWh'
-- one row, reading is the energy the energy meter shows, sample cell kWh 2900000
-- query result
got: kWh 3534.56
